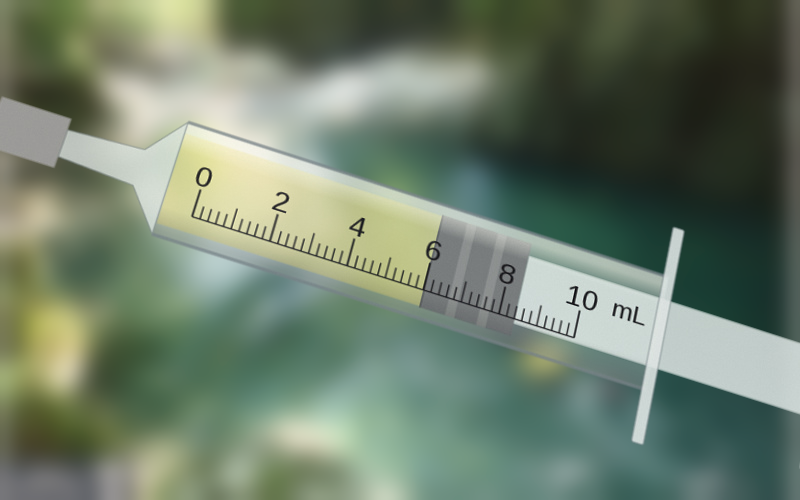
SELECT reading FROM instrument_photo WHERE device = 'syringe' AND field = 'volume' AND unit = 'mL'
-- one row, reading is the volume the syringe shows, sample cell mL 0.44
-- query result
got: mL 6
